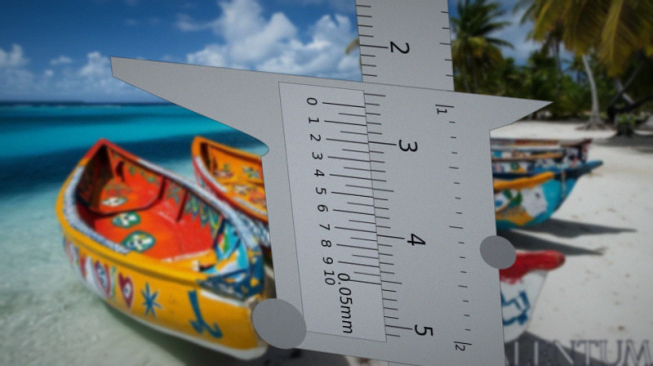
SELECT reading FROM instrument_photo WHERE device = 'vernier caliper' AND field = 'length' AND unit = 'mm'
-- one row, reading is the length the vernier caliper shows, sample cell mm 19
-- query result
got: mm 26.4
